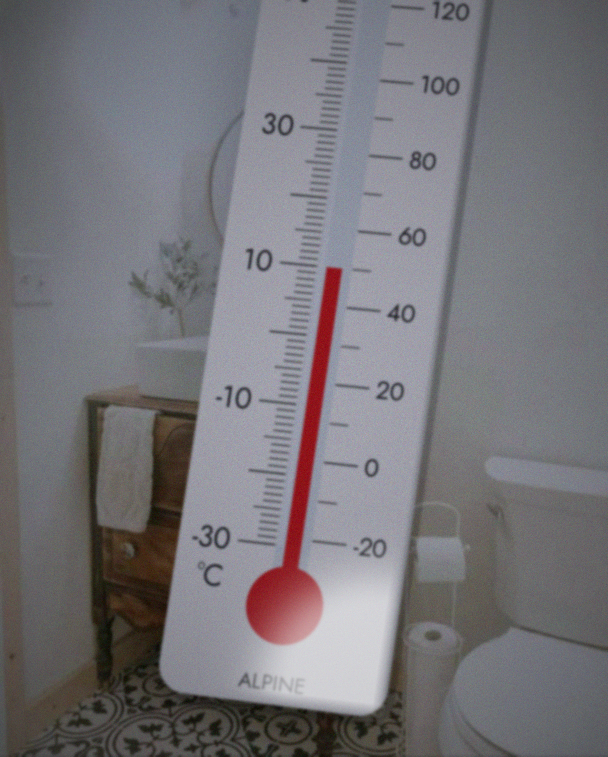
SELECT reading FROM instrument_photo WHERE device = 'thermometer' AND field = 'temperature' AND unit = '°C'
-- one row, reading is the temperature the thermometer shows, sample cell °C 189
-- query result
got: °C 10
